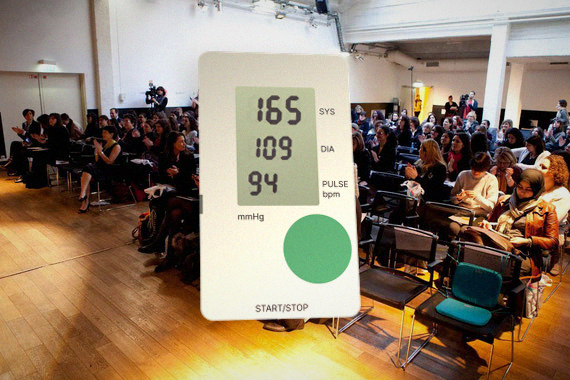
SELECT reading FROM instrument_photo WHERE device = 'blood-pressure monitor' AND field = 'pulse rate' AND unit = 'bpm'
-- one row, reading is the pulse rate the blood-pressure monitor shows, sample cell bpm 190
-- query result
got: bpm 94
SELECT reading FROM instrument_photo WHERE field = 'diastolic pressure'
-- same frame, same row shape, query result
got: mmHg 109
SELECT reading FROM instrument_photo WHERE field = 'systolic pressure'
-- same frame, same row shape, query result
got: mmHg 165
